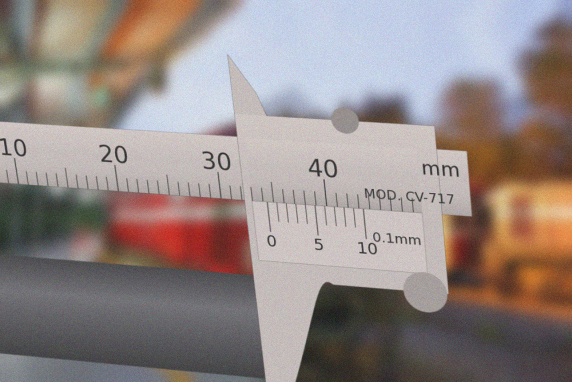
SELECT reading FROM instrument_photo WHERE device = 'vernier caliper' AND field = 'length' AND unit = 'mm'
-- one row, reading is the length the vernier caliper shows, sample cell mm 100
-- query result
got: mm 34.4
